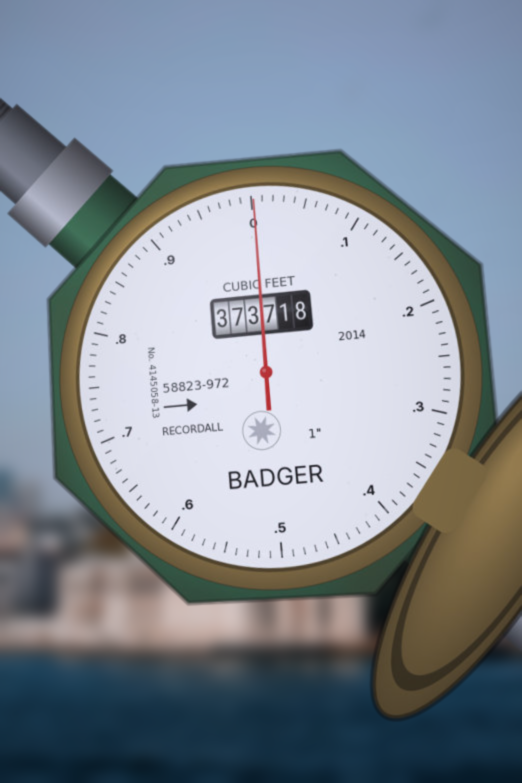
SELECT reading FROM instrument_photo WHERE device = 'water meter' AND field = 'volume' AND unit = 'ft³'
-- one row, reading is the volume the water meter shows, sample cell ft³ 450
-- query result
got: ft³ 373718.00
